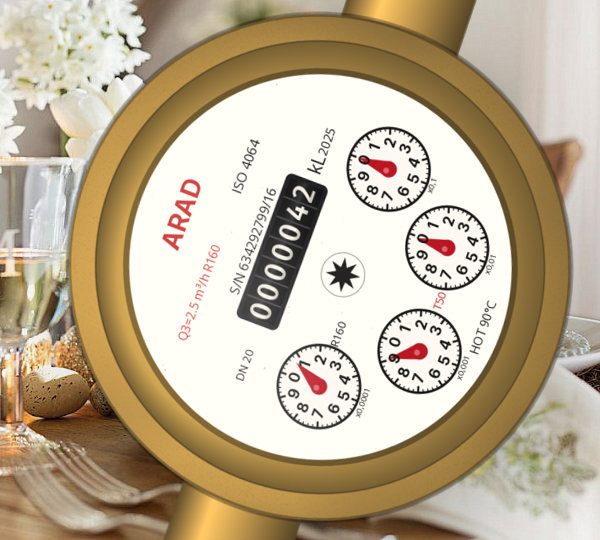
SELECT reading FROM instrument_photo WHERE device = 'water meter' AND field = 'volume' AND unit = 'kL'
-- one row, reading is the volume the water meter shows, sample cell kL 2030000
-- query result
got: kL 41.9990
